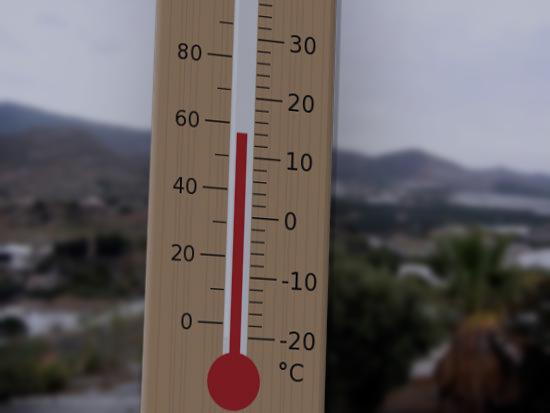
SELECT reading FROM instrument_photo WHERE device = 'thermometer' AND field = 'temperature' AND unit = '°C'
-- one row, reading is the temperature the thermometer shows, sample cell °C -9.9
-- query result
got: °C 14
